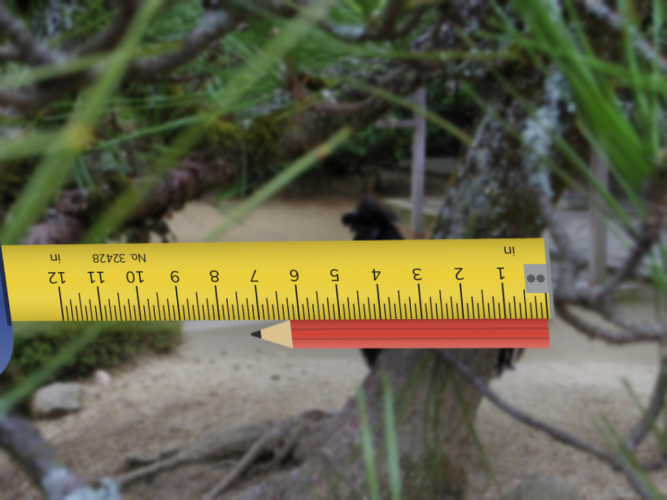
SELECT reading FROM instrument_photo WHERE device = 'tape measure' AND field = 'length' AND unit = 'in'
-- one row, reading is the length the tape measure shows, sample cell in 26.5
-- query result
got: in 7.25
